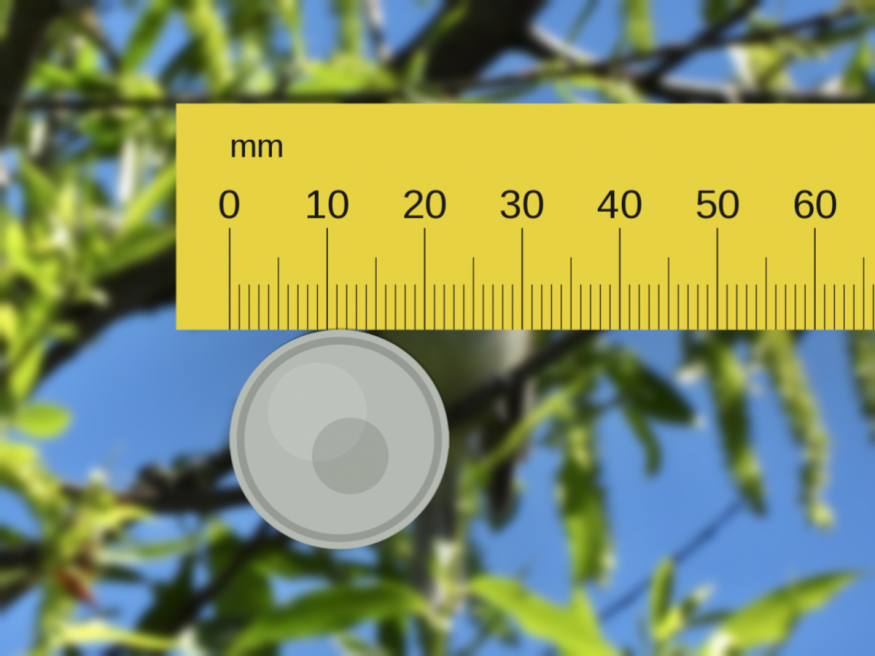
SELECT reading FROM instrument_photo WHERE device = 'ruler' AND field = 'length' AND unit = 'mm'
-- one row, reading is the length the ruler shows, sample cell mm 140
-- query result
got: mm 22.5
